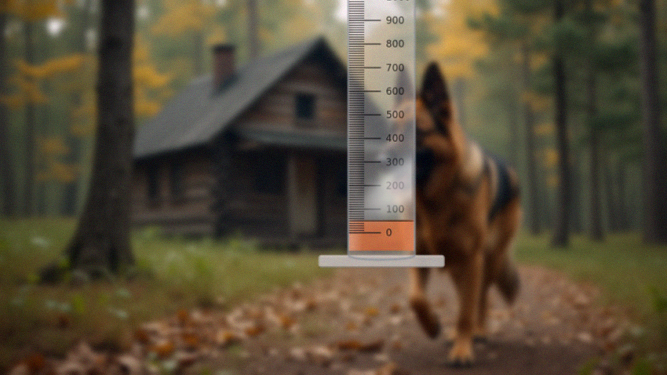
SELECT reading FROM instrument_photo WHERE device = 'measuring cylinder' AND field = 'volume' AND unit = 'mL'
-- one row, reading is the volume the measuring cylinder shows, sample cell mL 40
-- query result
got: mL 50
